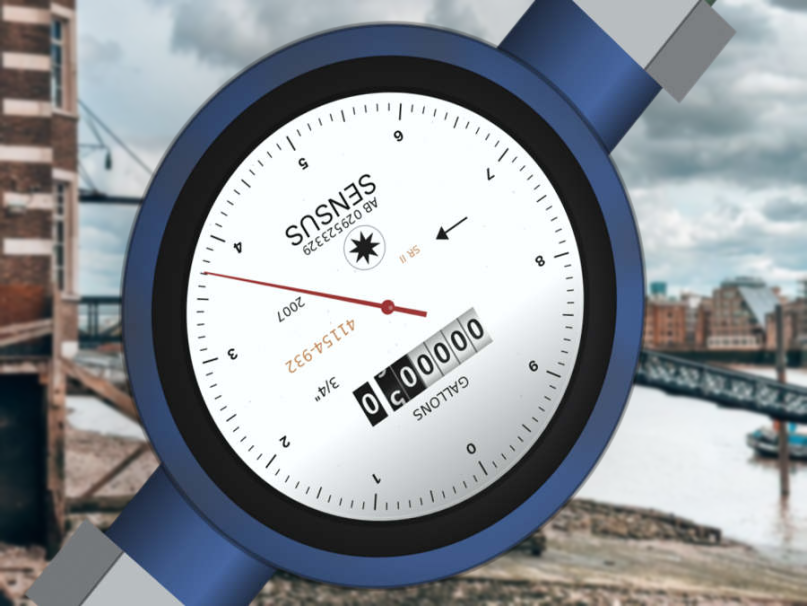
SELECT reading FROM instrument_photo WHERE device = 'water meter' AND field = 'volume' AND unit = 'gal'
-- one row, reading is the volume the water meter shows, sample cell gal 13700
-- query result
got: gal 53.7
